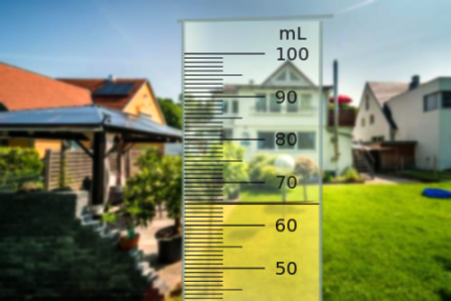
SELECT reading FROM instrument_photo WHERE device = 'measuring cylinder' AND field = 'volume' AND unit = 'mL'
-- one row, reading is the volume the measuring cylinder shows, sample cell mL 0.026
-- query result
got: mL 65
